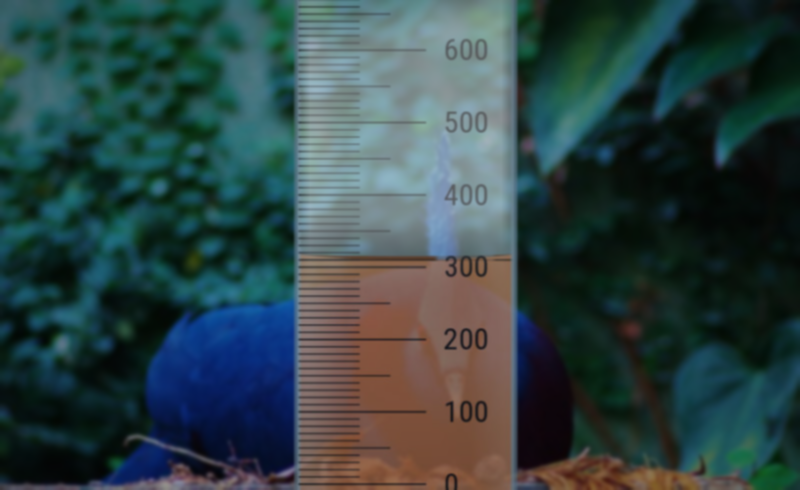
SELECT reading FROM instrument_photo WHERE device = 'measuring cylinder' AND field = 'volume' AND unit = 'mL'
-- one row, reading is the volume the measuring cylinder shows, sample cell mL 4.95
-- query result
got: mL 310
